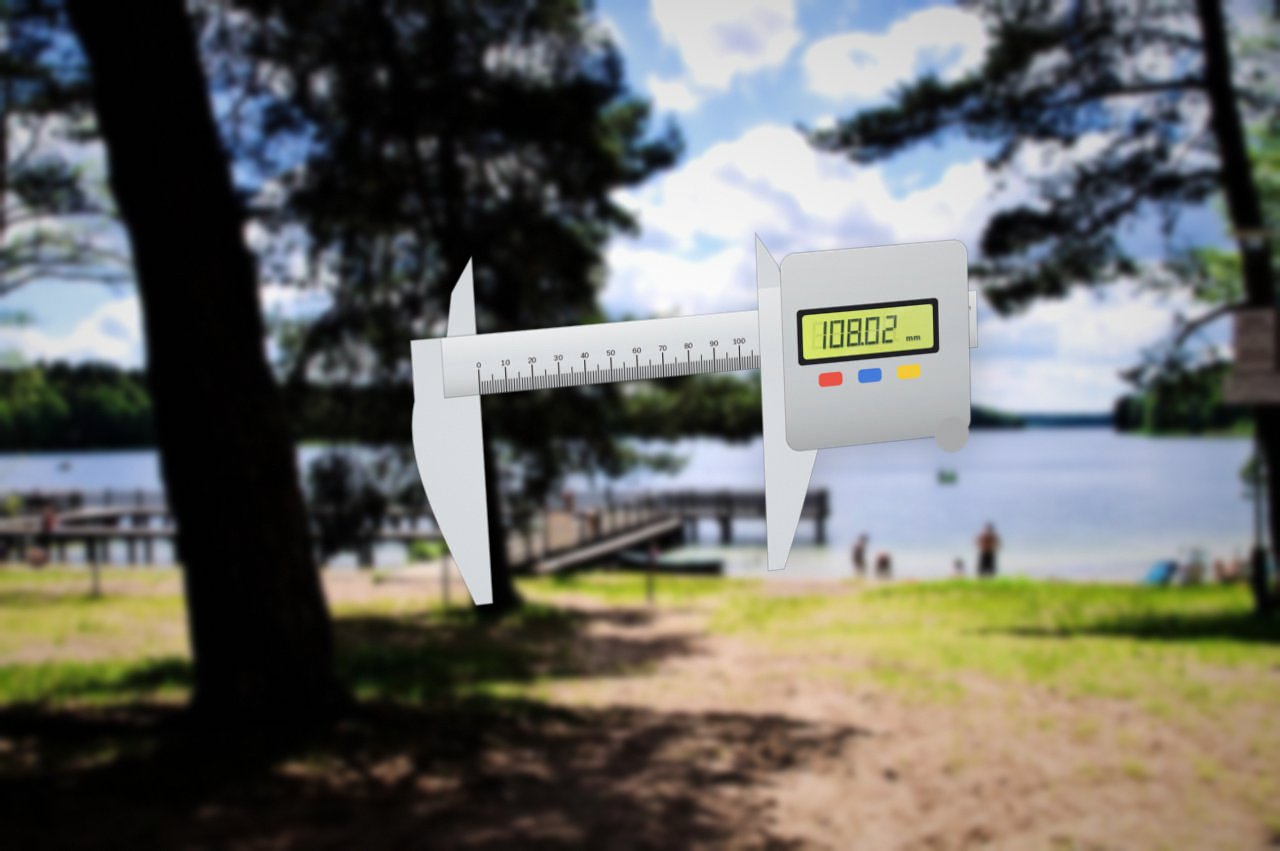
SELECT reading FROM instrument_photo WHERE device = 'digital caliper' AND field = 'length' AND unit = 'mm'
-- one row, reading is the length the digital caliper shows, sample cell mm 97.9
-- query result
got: mm 108.02
